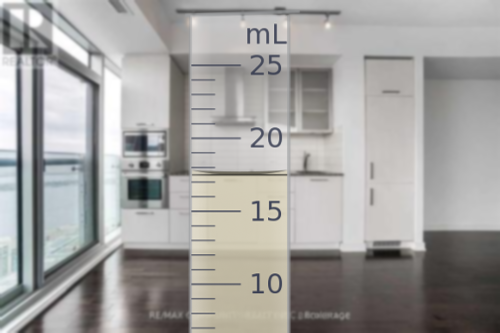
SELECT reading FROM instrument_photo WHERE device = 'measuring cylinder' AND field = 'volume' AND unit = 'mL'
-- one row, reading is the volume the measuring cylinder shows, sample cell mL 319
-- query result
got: mL 17.5
